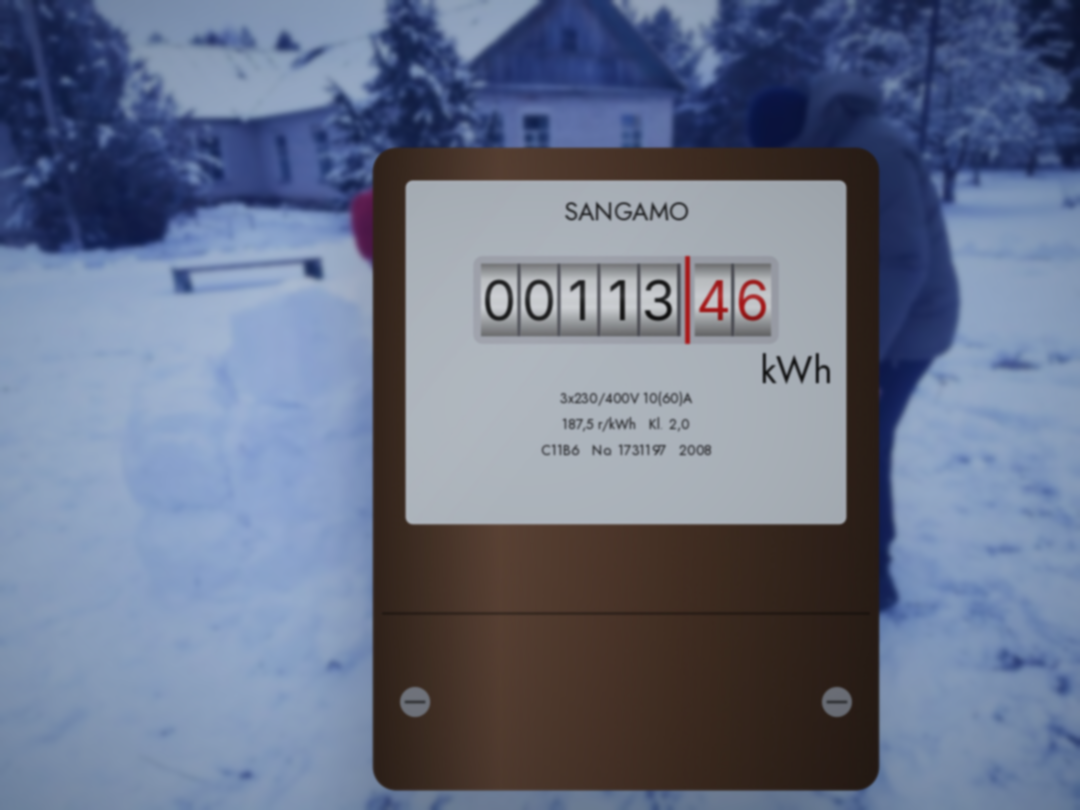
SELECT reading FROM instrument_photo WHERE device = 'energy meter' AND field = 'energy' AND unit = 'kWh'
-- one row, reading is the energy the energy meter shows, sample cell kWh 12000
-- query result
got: kWh 113.46
